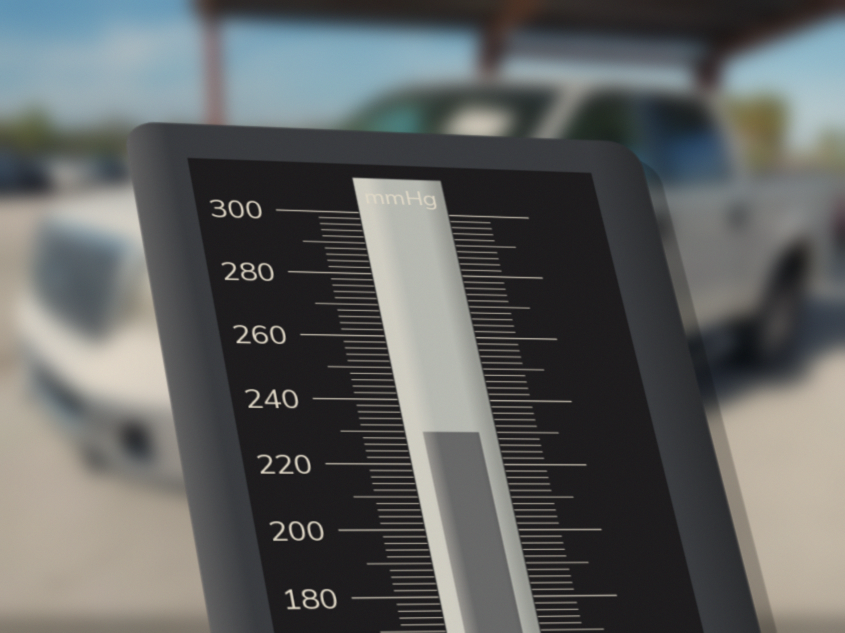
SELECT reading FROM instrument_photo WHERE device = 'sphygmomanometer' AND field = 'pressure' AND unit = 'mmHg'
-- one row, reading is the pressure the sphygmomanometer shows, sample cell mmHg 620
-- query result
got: mmHg 230
